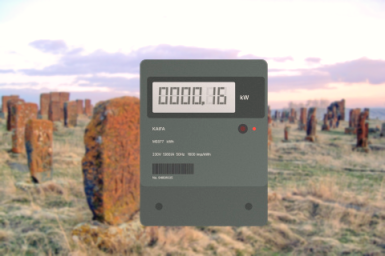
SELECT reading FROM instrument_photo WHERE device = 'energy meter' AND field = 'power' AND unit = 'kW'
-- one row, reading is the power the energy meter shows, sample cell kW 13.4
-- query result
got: kW 0.16
